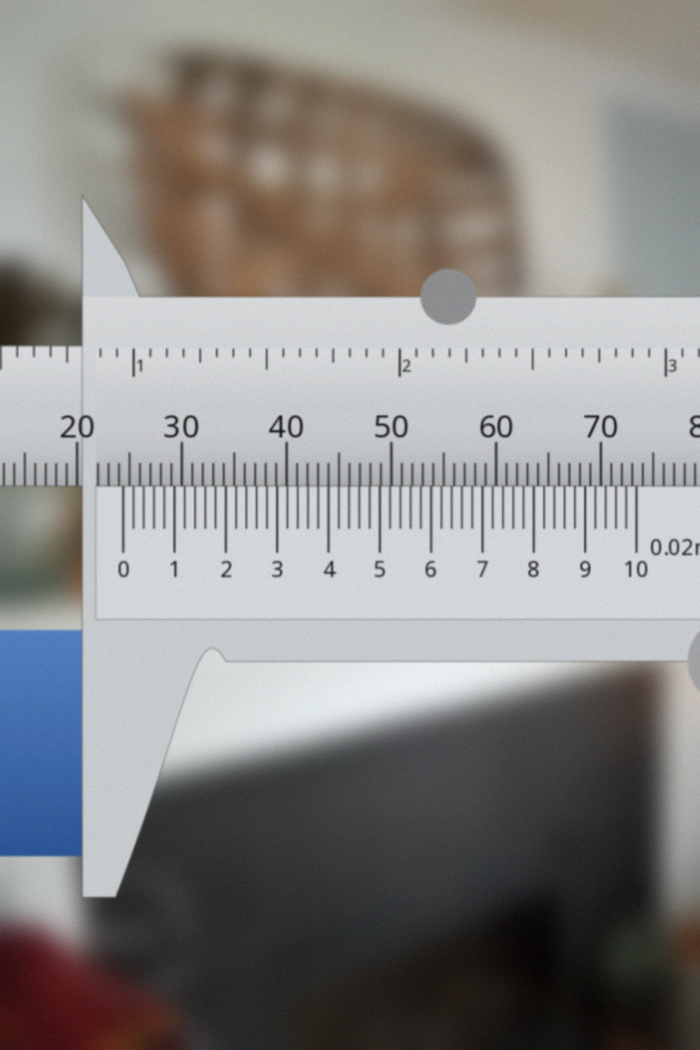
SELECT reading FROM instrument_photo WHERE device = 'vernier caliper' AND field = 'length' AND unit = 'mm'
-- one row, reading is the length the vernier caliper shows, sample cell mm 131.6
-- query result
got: mm 24.4
